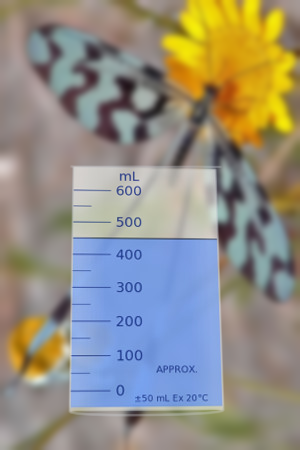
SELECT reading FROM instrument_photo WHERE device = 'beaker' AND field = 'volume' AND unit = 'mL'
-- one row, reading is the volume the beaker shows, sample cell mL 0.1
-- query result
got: mL 450
